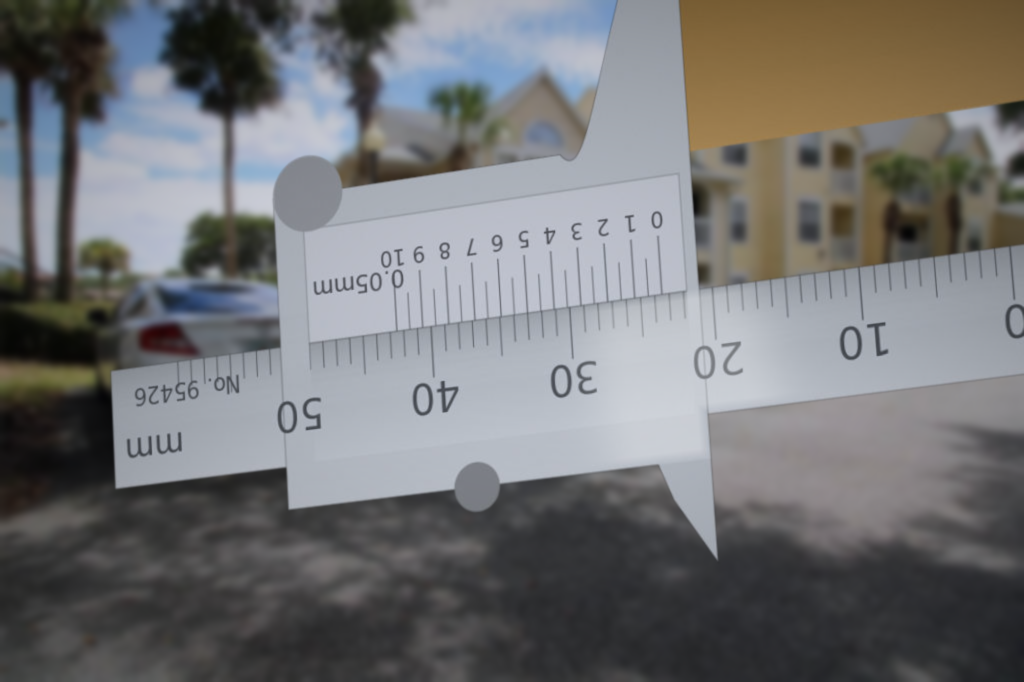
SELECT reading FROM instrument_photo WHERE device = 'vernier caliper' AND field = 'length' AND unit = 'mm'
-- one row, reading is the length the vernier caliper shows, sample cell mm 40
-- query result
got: mm 23.5
